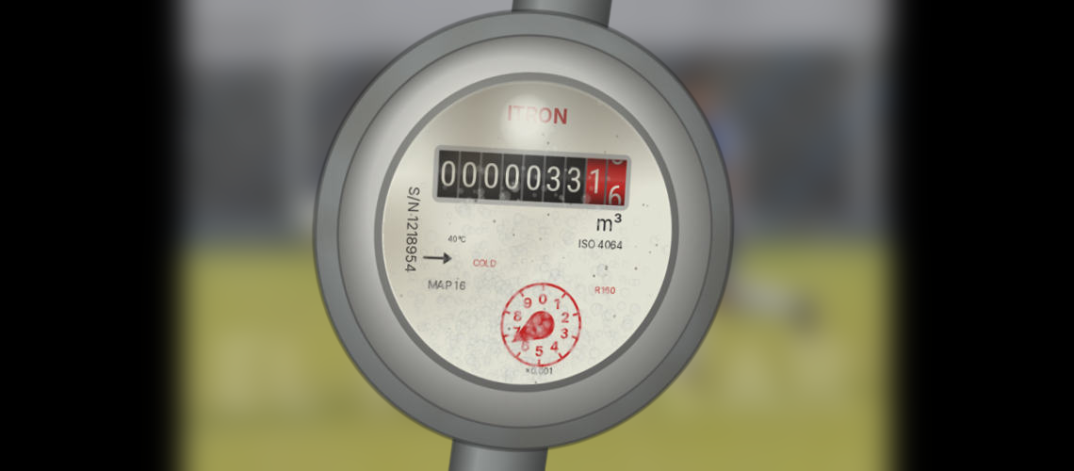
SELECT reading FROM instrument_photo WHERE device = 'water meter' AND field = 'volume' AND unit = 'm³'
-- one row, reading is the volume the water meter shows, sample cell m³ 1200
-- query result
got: m³ 33.156
